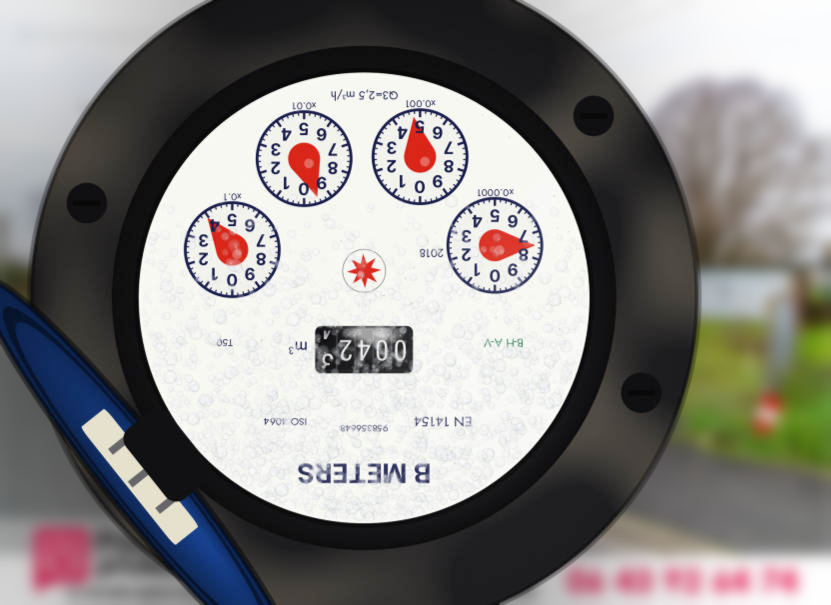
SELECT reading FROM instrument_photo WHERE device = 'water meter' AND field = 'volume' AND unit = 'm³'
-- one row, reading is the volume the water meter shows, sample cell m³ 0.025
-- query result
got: m³ 423.3947
